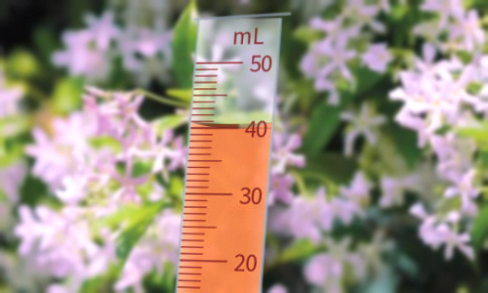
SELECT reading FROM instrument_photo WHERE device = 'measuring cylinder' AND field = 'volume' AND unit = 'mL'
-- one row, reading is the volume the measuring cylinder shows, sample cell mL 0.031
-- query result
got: mL 40
